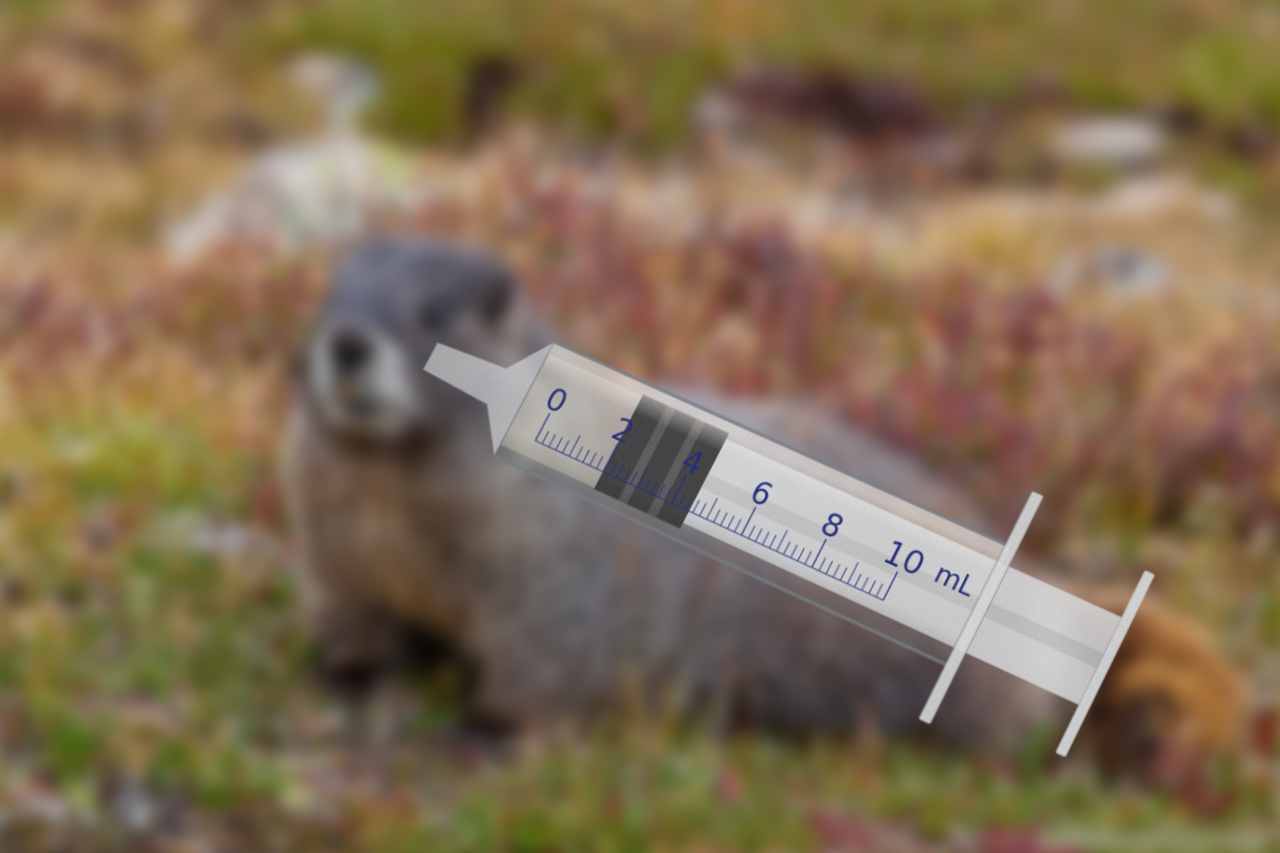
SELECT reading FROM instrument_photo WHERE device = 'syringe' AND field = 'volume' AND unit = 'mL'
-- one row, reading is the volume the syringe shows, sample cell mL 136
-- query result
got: mL 2
